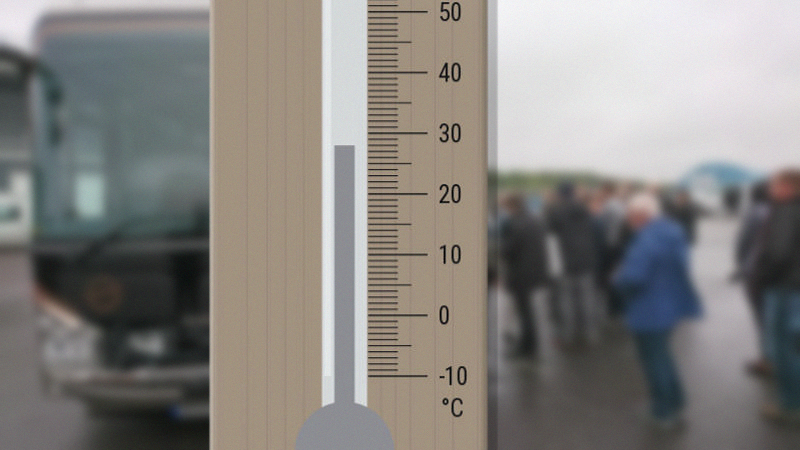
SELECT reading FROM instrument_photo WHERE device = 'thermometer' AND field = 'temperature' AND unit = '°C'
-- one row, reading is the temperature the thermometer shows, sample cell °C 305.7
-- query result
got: °C 28
